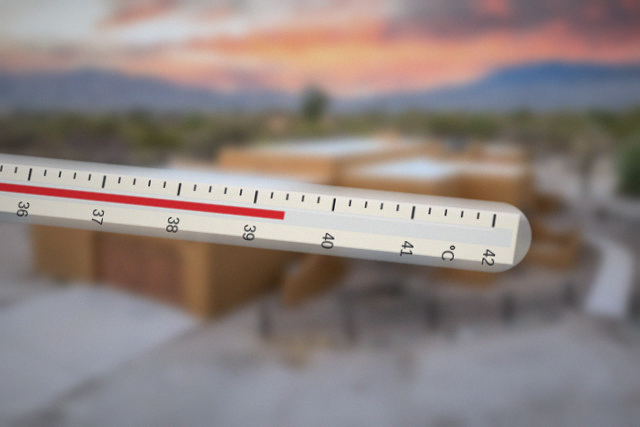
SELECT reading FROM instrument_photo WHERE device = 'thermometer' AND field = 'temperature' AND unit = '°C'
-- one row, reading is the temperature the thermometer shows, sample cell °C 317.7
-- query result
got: °C 39.4
